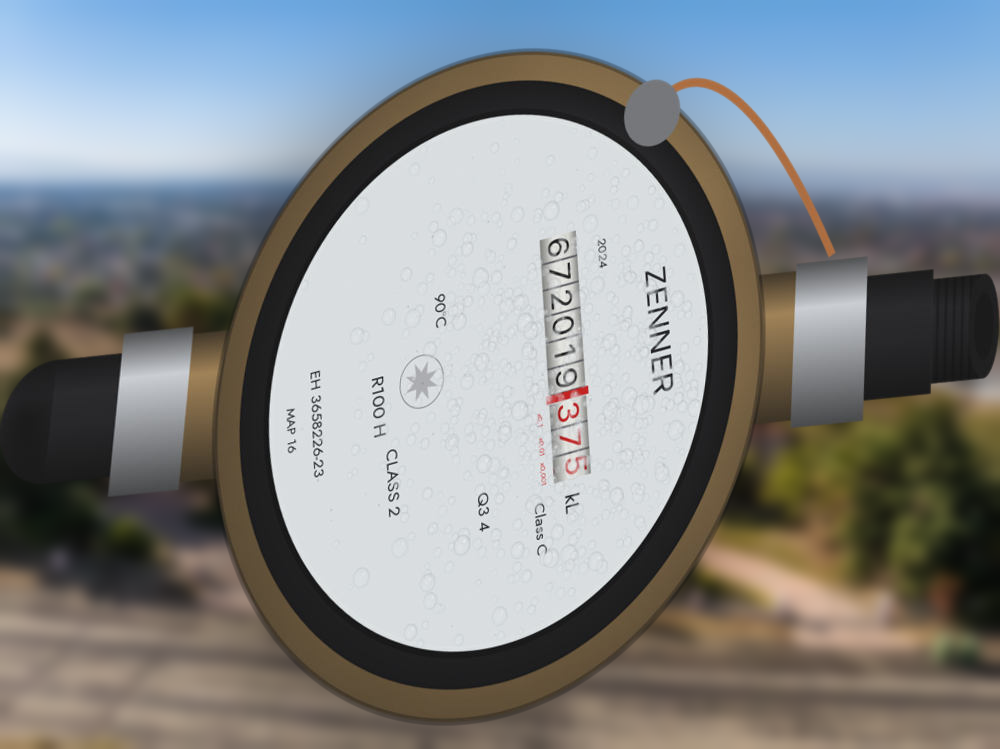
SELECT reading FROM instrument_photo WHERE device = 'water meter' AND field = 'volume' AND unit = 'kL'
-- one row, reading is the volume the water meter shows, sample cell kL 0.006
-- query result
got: kL 672019.375
